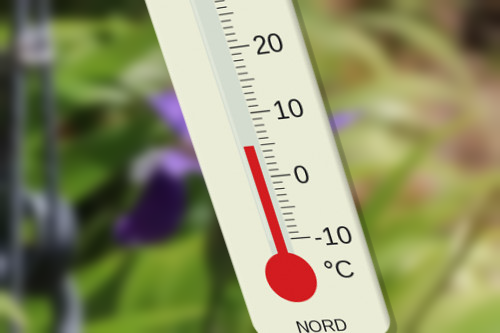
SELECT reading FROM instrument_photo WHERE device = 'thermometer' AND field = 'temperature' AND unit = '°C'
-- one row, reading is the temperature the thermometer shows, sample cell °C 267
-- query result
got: °C 5
